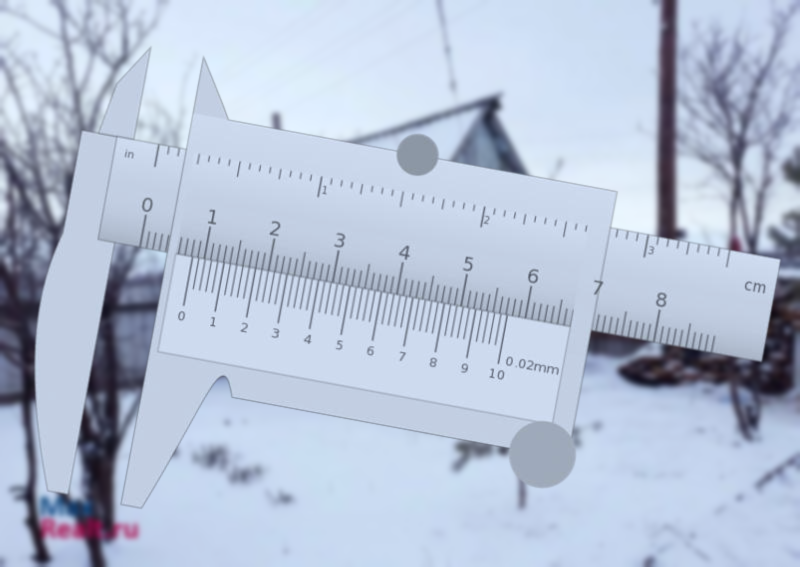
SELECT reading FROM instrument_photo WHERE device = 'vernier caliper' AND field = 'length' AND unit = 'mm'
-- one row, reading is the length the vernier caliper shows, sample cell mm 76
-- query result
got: mm 8.2
